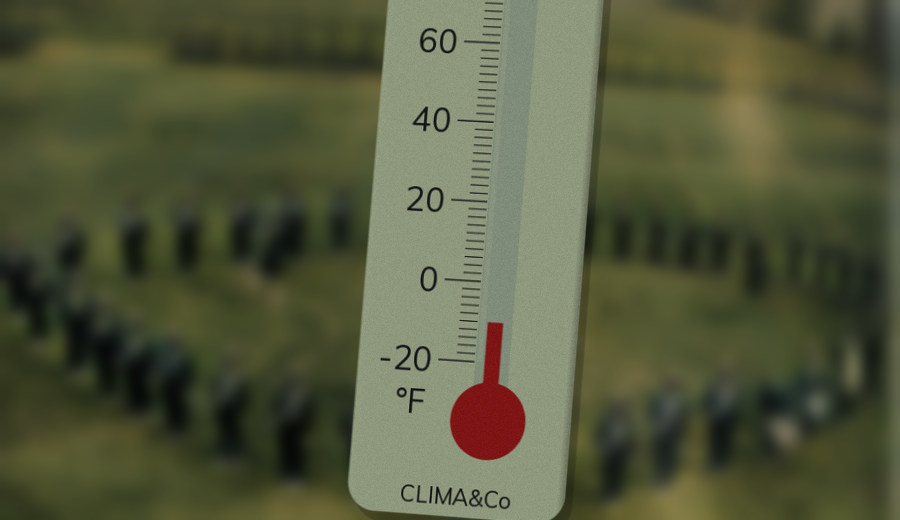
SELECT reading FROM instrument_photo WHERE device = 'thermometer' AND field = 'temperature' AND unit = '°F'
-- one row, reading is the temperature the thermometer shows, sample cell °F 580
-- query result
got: °F -10
